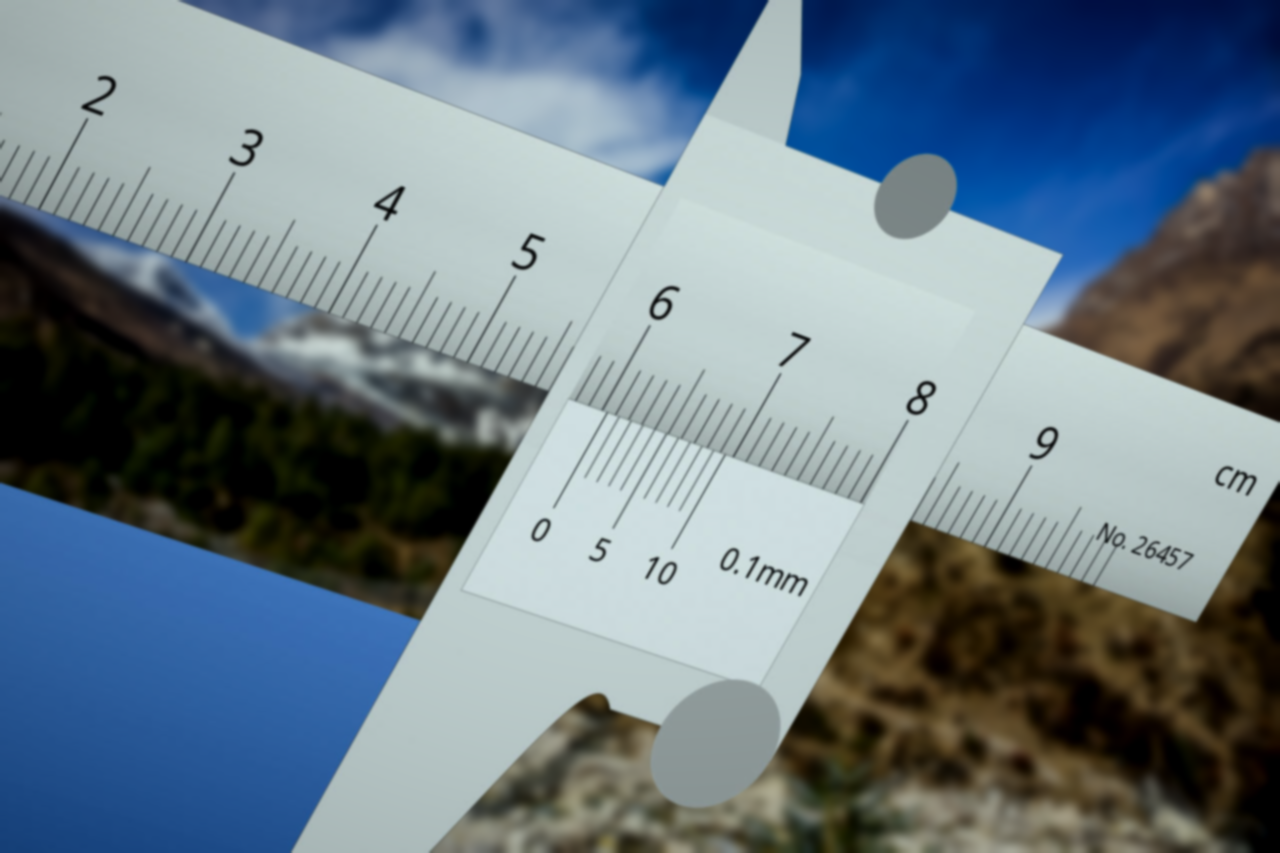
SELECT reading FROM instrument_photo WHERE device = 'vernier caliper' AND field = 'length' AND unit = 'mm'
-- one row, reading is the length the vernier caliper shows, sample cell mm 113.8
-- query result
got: mm 60.4
